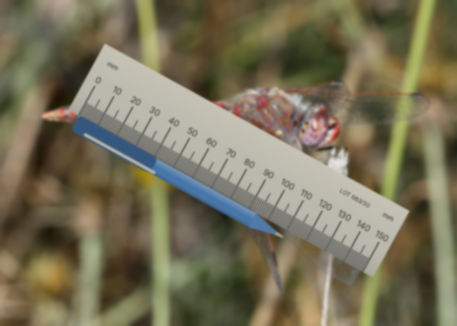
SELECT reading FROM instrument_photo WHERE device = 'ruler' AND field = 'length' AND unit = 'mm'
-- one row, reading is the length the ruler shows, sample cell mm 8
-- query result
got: mm 110
